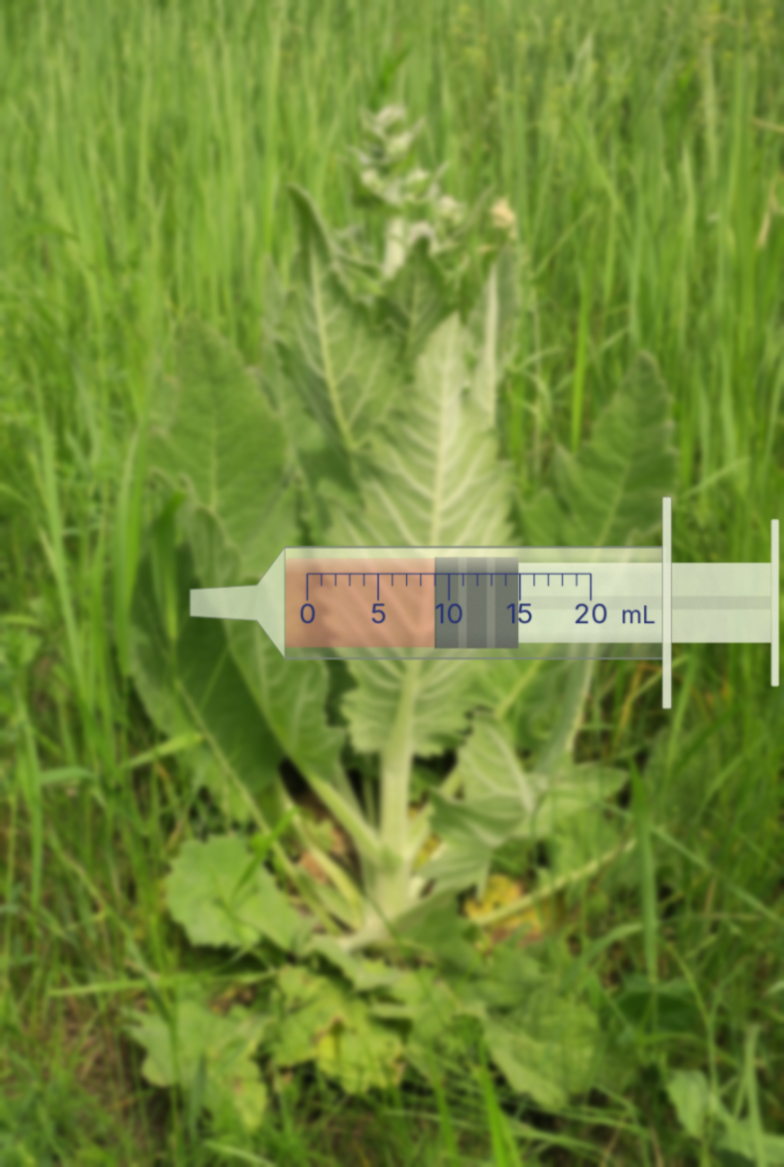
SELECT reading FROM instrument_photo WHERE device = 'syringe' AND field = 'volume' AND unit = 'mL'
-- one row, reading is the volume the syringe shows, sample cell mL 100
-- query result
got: mL 9
